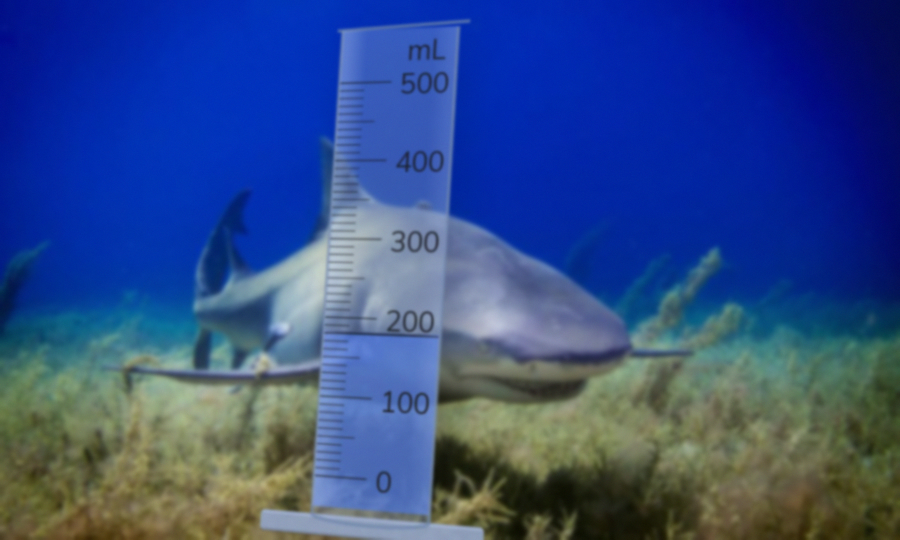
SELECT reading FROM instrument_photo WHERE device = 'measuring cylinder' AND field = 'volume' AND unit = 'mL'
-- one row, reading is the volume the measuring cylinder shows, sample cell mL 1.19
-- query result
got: mL 180
